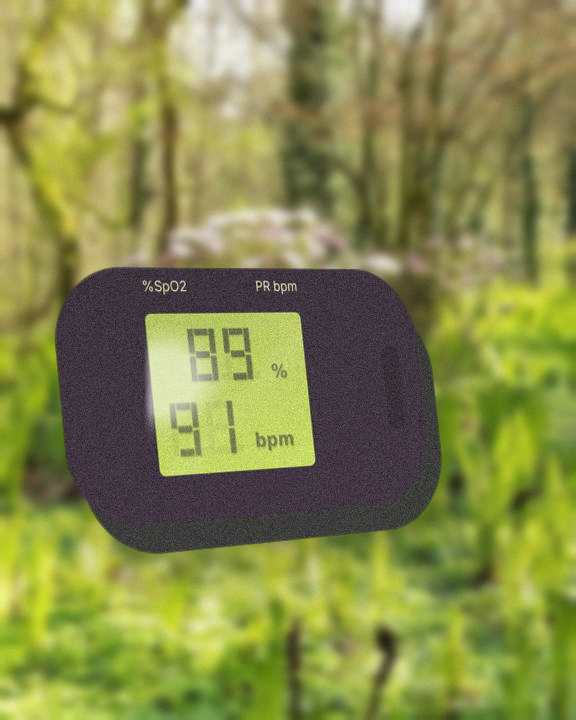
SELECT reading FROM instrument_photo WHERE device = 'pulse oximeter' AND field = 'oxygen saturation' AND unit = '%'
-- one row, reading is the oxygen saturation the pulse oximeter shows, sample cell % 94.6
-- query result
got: % 89
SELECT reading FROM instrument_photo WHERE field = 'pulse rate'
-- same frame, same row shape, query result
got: bpm 91
